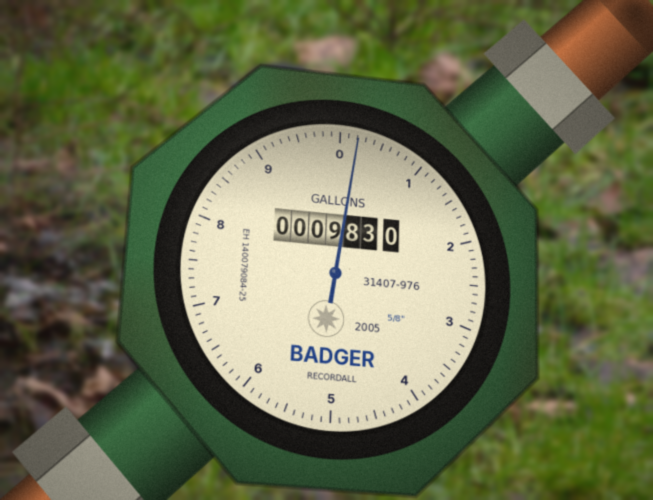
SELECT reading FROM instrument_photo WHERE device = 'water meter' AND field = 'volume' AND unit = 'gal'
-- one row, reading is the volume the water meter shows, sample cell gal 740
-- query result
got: gal 9830.2
